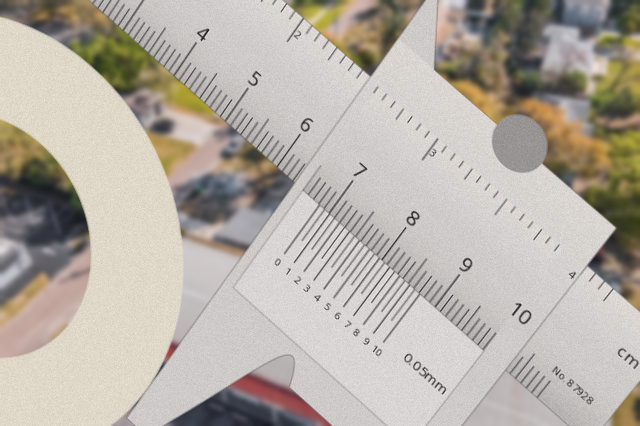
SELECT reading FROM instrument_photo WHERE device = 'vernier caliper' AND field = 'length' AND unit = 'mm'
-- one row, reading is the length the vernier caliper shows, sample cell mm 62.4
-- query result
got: mm 68.2
